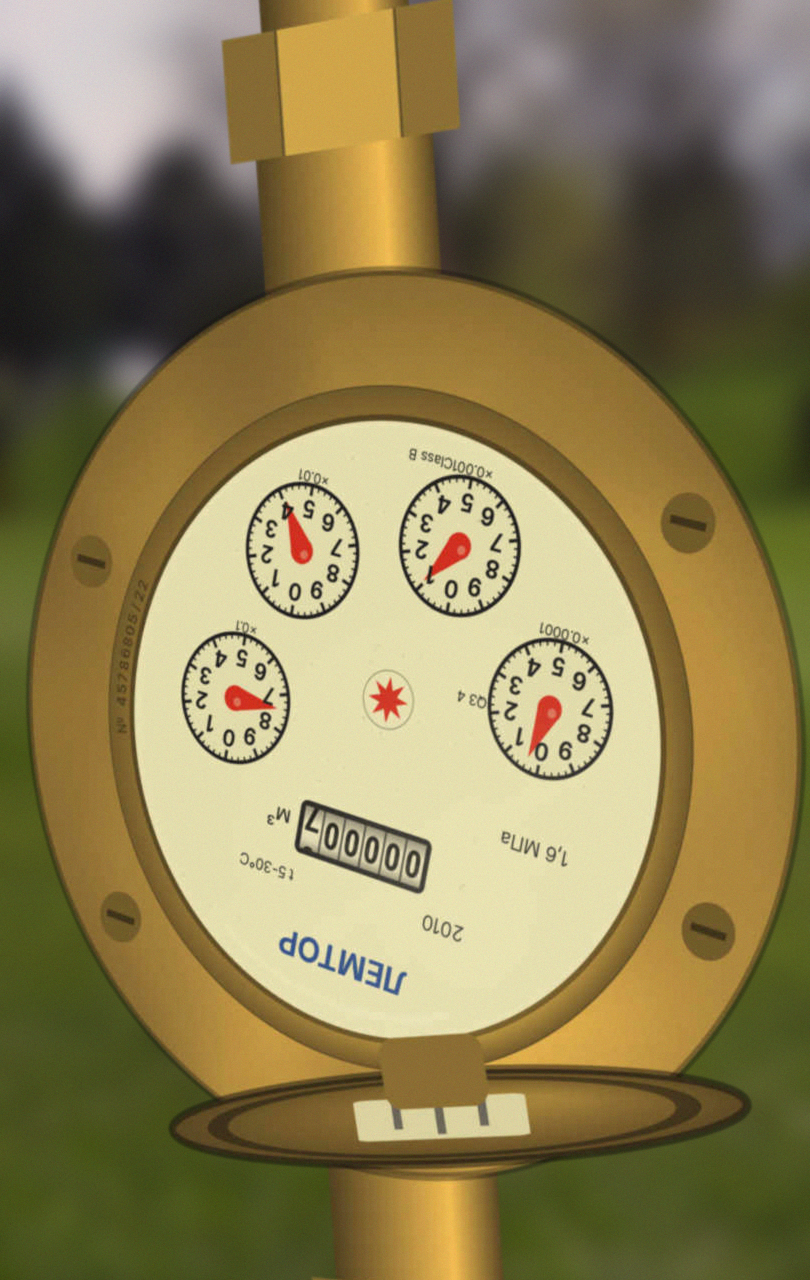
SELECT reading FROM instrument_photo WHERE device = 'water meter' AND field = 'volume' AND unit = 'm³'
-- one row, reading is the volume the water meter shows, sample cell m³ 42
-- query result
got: m³ 6.7410
